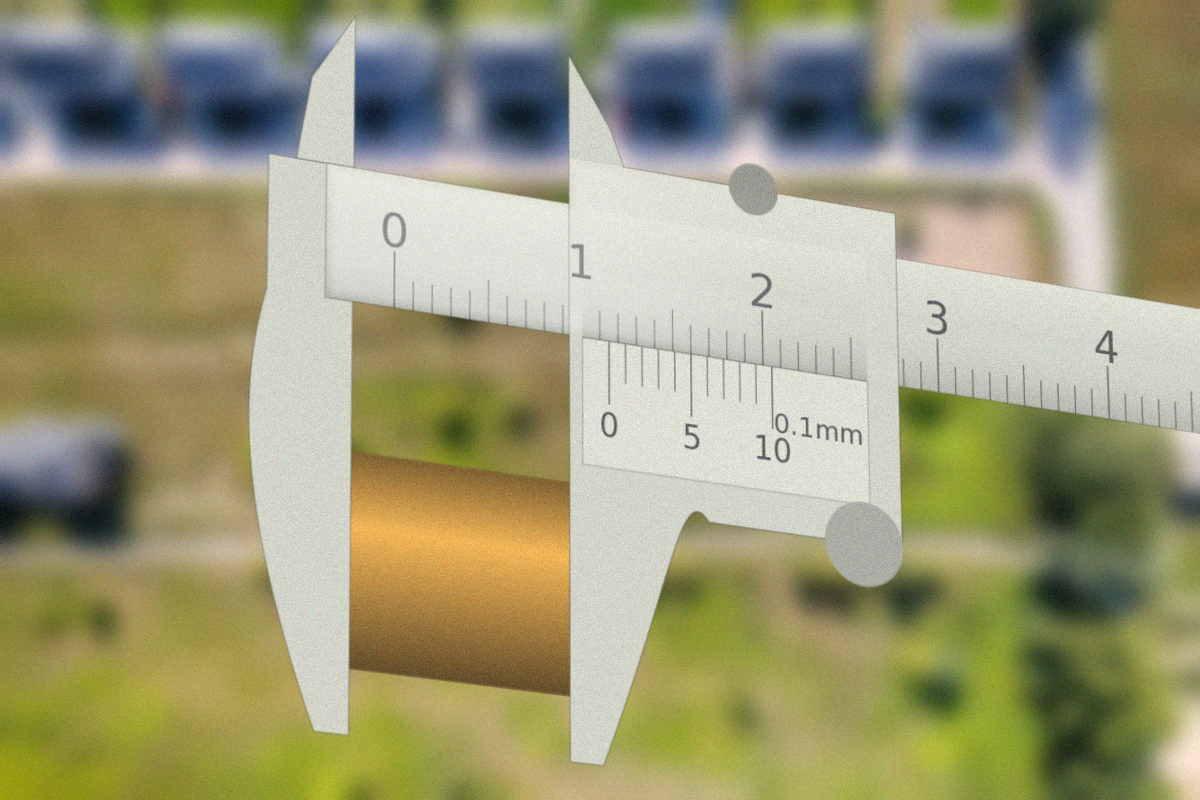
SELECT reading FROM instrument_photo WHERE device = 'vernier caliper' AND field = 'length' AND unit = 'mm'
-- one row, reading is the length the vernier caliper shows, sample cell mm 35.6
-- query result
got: mm 11.5
